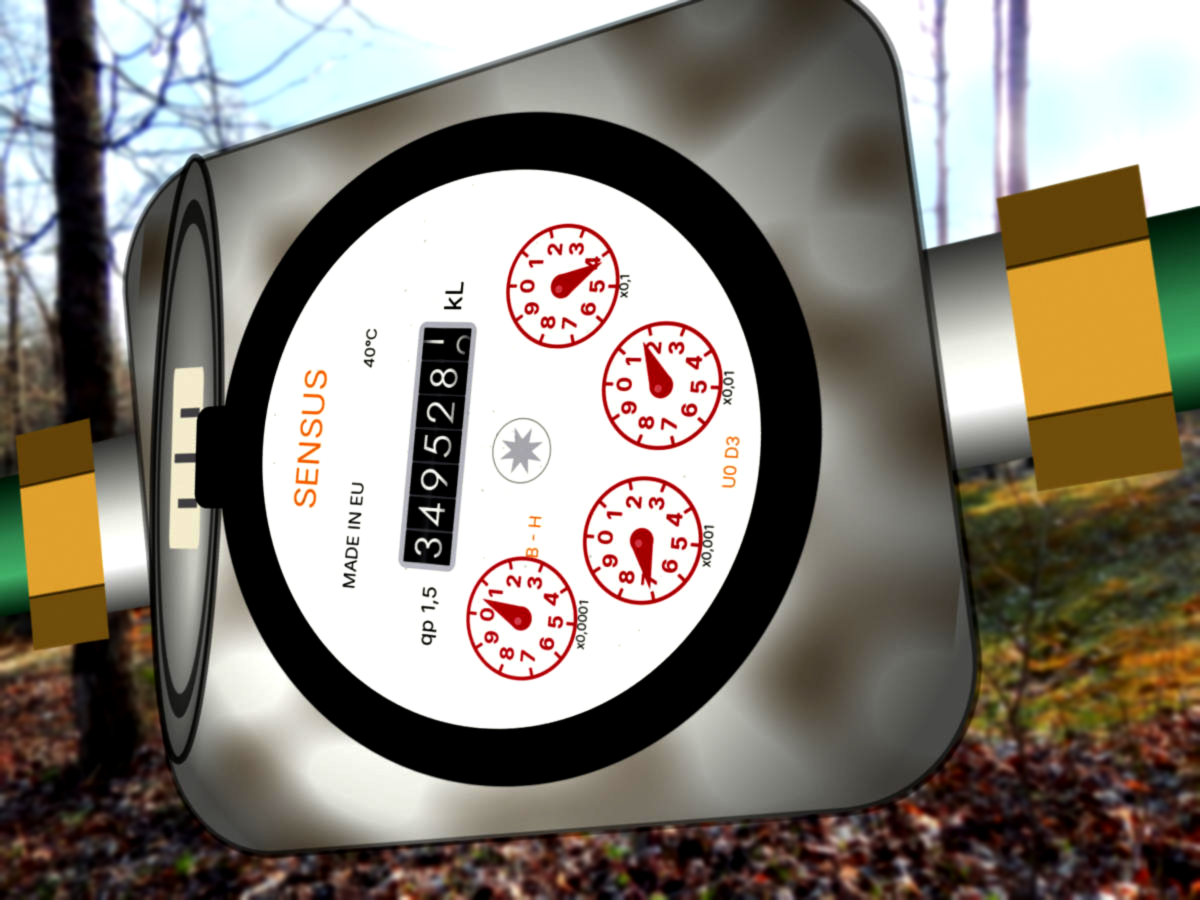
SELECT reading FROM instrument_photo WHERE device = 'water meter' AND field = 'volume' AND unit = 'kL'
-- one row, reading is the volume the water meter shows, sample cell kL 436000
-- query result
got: kL 3495281.4170
